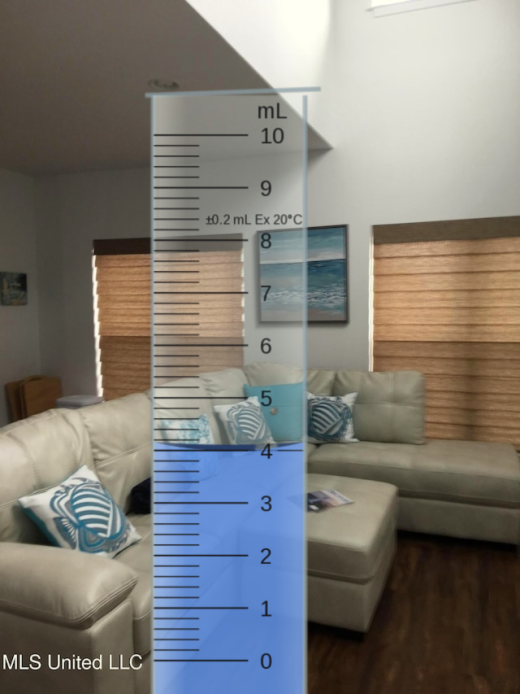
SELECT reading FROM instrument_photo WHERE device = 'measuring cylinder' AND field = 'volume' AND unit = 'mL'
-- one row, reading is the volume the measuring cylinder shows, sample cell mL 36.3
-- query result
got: mL 4
